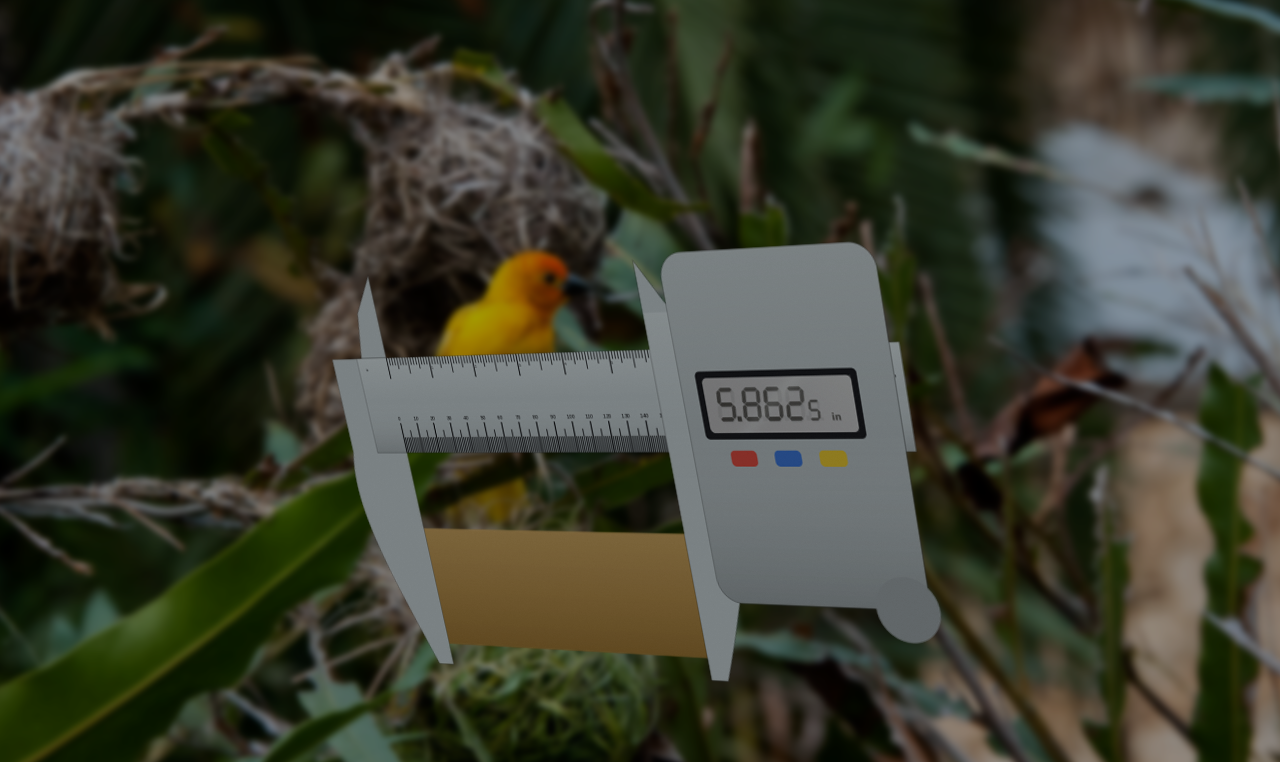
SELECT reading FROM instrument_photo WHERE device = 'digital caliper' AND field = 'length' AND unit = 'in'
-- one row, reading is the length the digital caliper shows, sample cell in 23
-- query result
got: in 5.8625
